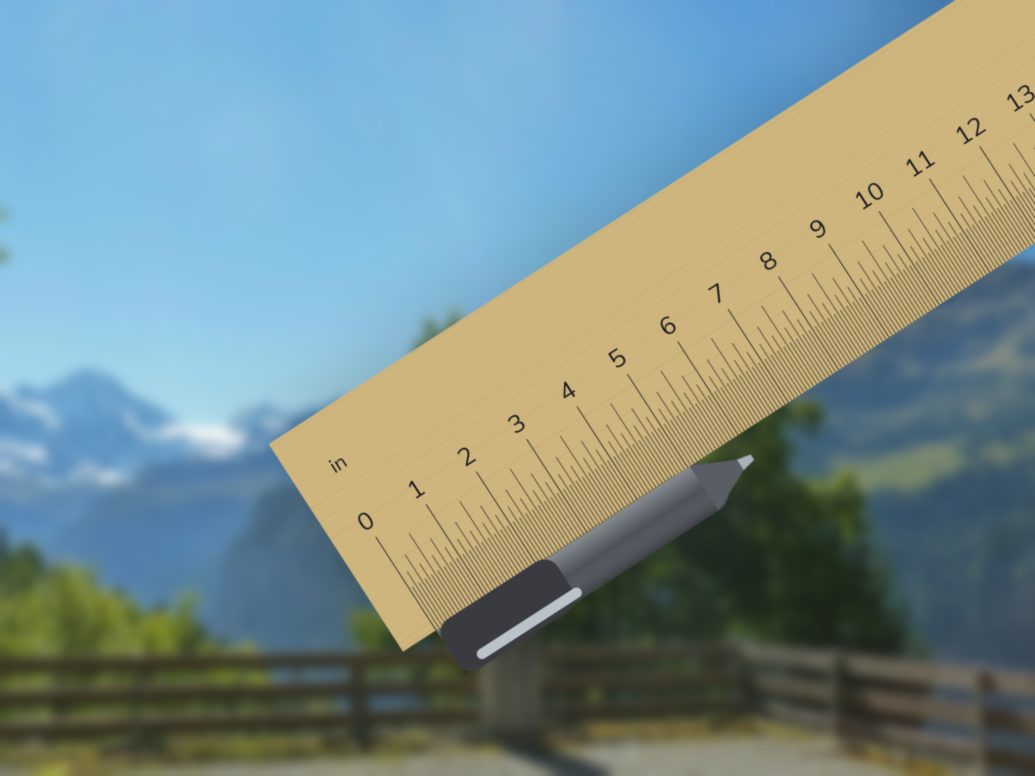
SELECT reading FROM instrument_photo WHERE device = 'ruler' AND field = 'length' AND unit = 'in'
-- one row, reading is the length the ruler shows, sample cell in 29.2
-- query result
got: in 6
